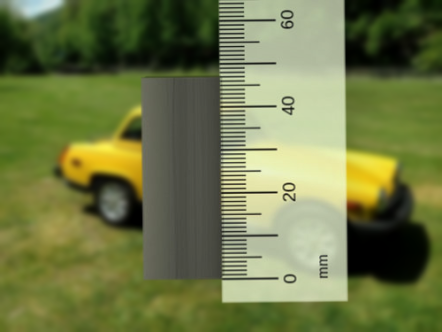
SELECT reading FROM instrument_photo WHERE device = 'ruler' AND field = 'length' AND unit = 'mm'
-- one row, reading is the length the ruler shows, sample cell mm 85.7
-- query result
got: mm 47
